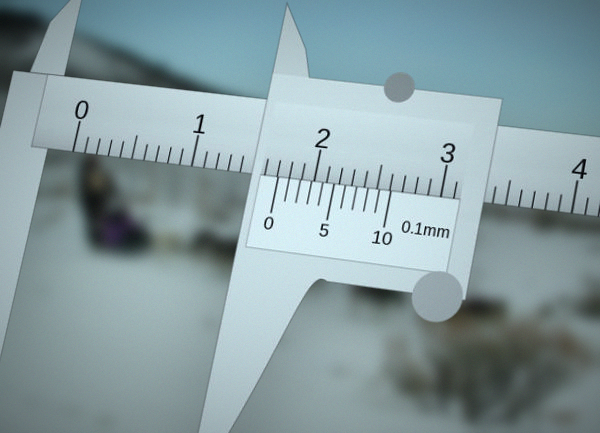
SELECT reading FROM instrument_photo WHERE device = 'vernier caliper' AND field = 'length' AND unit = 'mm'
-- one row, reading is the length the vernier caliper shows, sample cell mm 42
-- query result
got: mm 17.1
